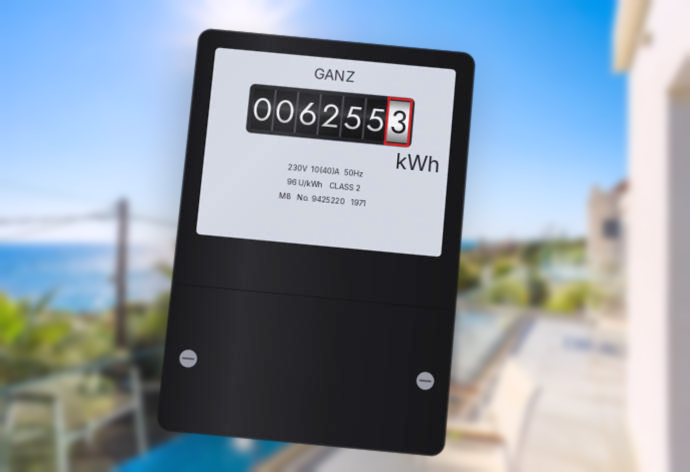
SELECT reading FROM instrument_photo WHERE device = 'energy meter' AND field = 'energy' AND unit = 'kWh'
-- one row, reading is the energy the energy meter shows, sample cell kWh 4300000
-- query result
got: kWh 6255.3
